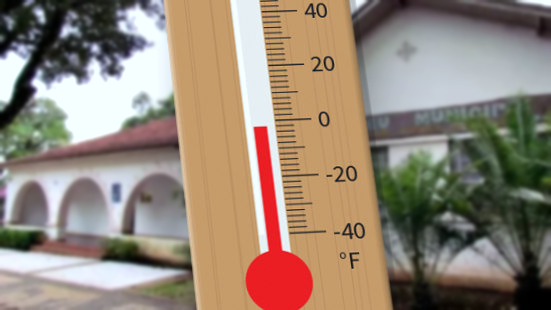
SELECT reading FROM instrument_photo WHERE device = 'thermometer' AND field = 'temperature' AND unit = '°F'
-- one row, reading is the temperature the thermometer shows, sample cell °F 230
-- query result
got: °F -2
